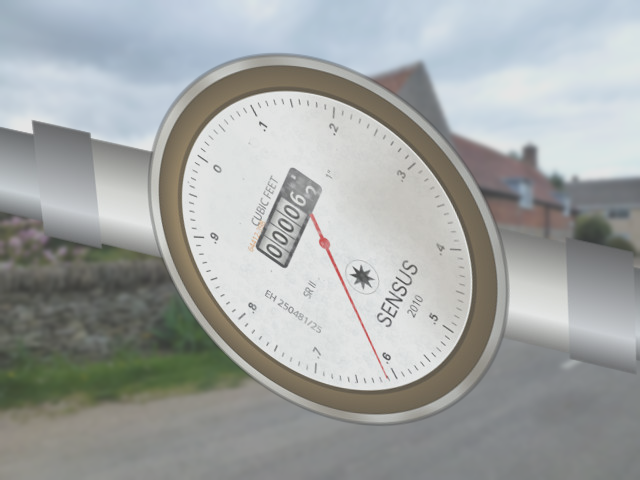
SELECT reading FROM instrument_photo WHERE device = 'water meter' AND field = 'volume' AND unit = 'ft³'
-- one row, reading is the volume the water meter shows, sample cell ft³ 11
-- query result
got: ft³ 61.61
